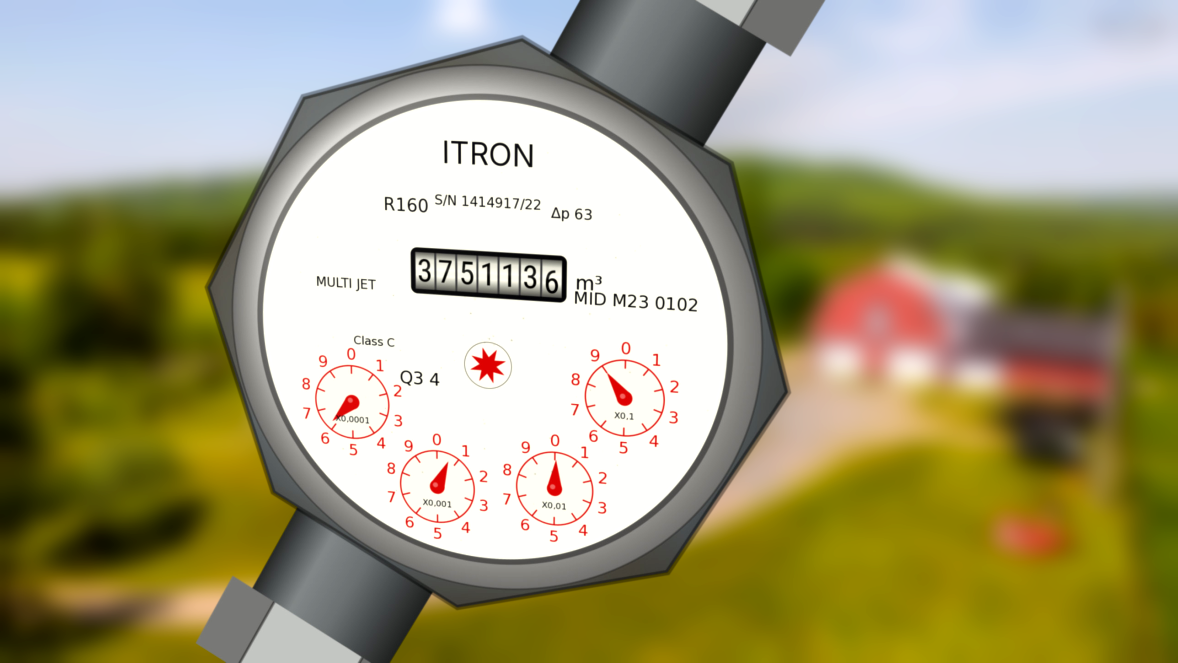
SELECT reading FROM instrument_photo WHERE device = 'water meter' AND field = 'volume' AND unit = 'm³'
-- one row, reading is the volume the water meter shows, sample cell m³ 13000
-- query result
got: m³ 3751135.9006
